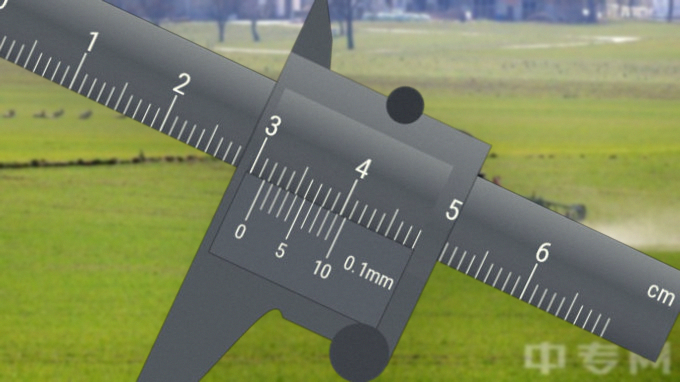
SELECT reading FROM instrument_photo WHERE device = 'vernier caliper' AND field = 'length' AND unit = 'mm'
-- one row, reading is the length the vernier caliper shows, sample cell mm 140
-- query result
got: mm 31.6
